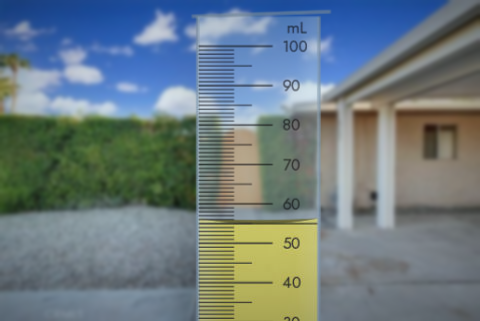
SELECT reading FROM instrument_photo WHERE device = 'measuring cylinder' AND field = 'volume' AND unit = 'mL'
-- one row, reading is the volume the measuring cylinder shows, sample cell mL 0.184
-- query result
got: mL 55
